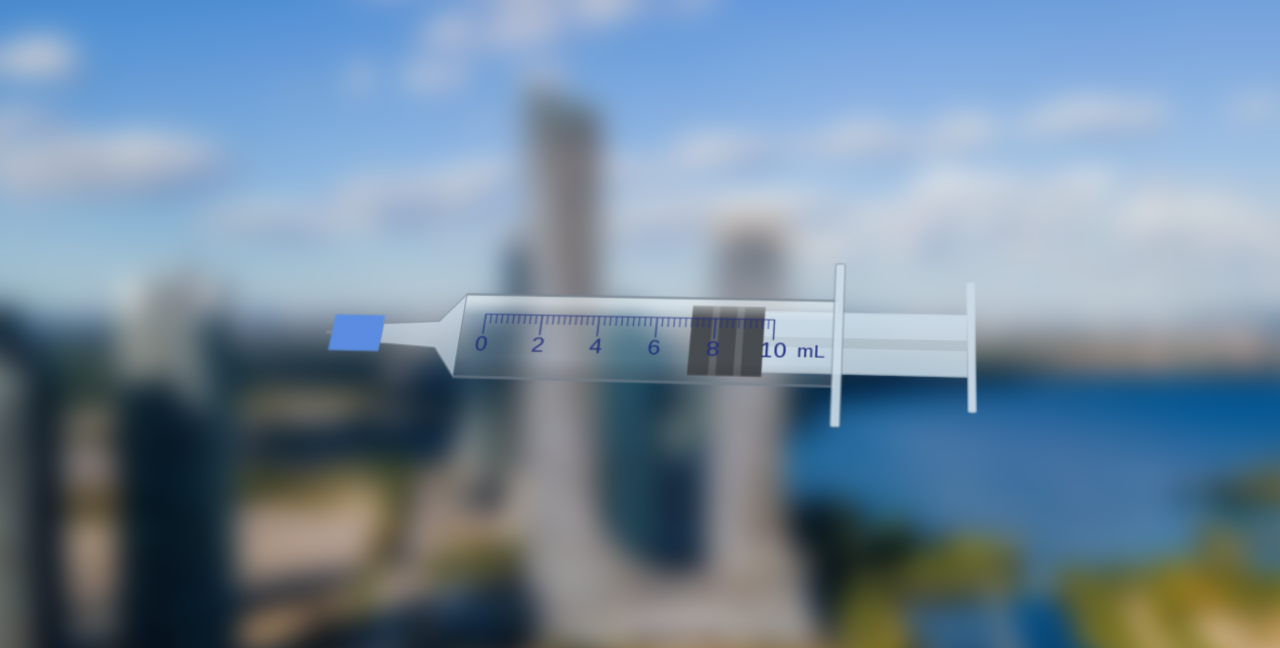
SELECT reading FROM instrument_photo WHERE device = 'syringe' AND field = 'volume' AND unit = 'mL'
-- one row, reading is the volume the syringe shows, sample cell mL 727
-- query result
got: mL 7.2
